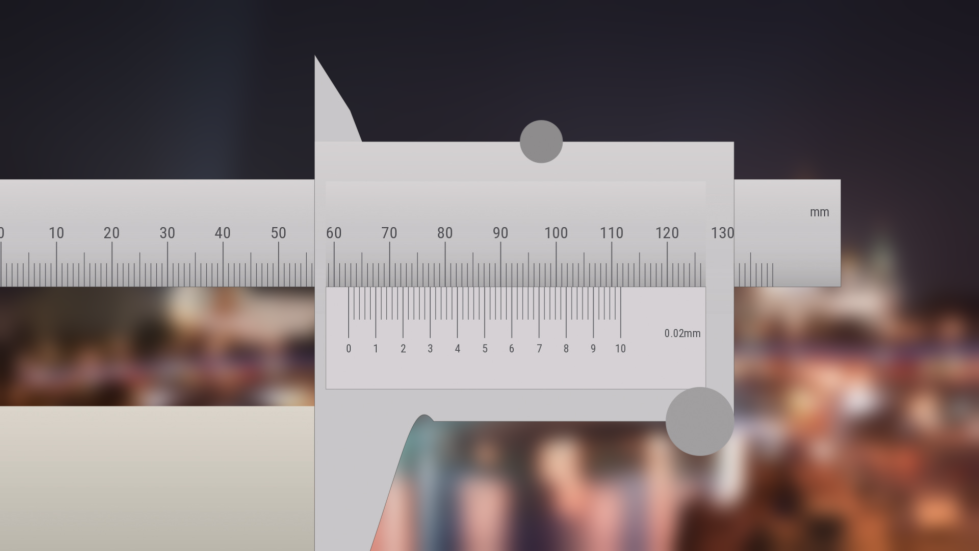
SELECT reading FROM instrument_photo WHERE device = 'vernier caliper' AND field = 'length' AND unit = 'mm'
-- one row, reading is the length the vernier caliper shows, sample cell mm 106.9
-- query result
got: mm 62.6
